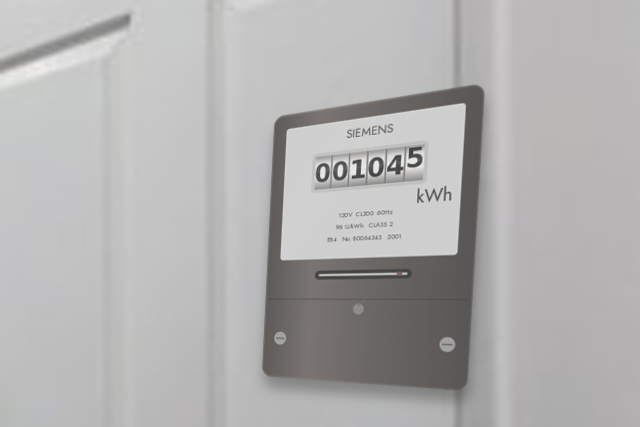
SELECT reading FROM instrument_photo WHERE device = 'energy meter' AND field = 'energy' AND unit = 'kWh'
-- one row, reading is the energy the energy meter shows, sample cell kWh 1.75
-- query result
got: kWh 1045
